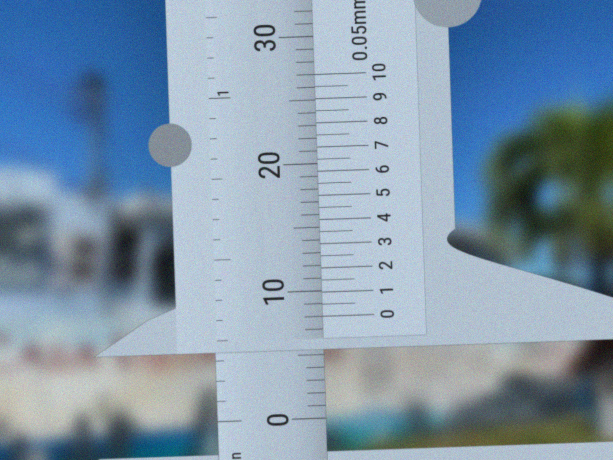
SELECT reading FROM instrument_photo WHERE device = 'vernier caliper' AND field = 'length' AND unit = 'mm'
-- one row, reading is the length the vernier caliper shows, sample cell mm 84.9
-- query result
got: mm 8.0
